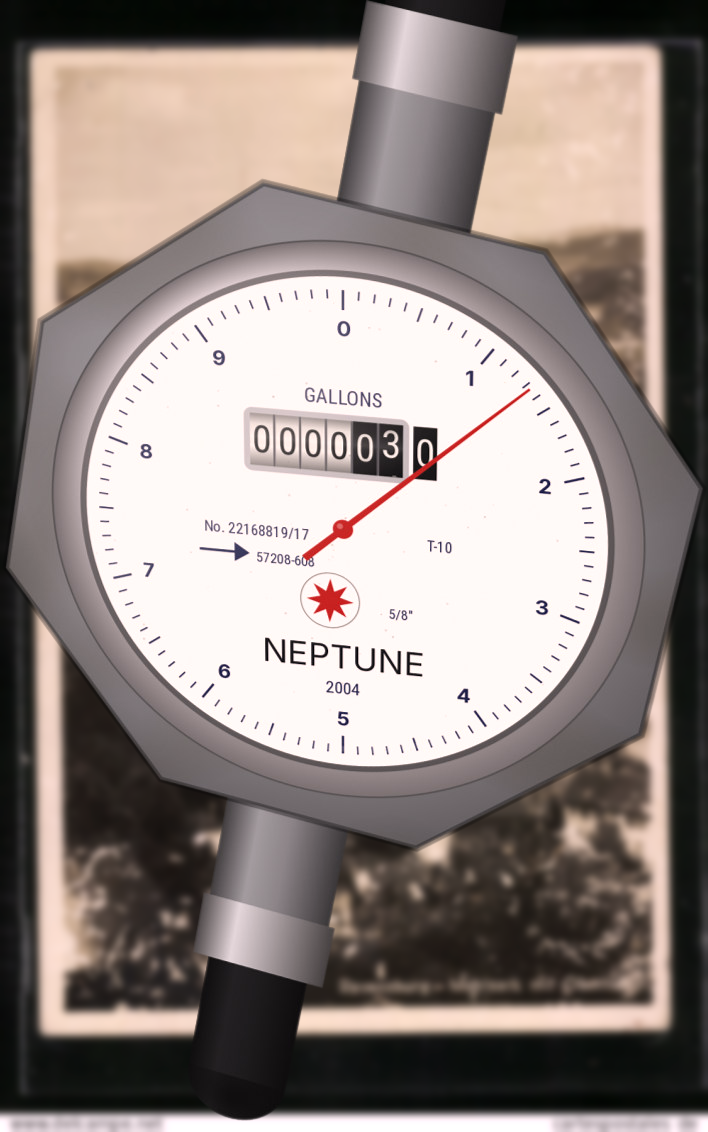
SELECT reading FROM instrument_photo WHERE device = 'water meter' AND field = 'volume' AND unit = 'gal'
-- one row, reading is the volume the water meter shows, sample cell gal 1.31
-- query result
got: gal 31.3
